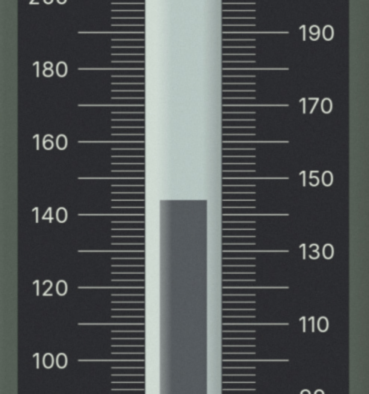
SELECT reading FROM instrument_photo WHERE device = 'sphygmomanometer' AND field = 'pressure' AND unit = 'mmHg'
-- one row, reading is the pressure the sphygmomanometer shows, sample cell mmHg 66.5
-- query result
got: mmHg 144
